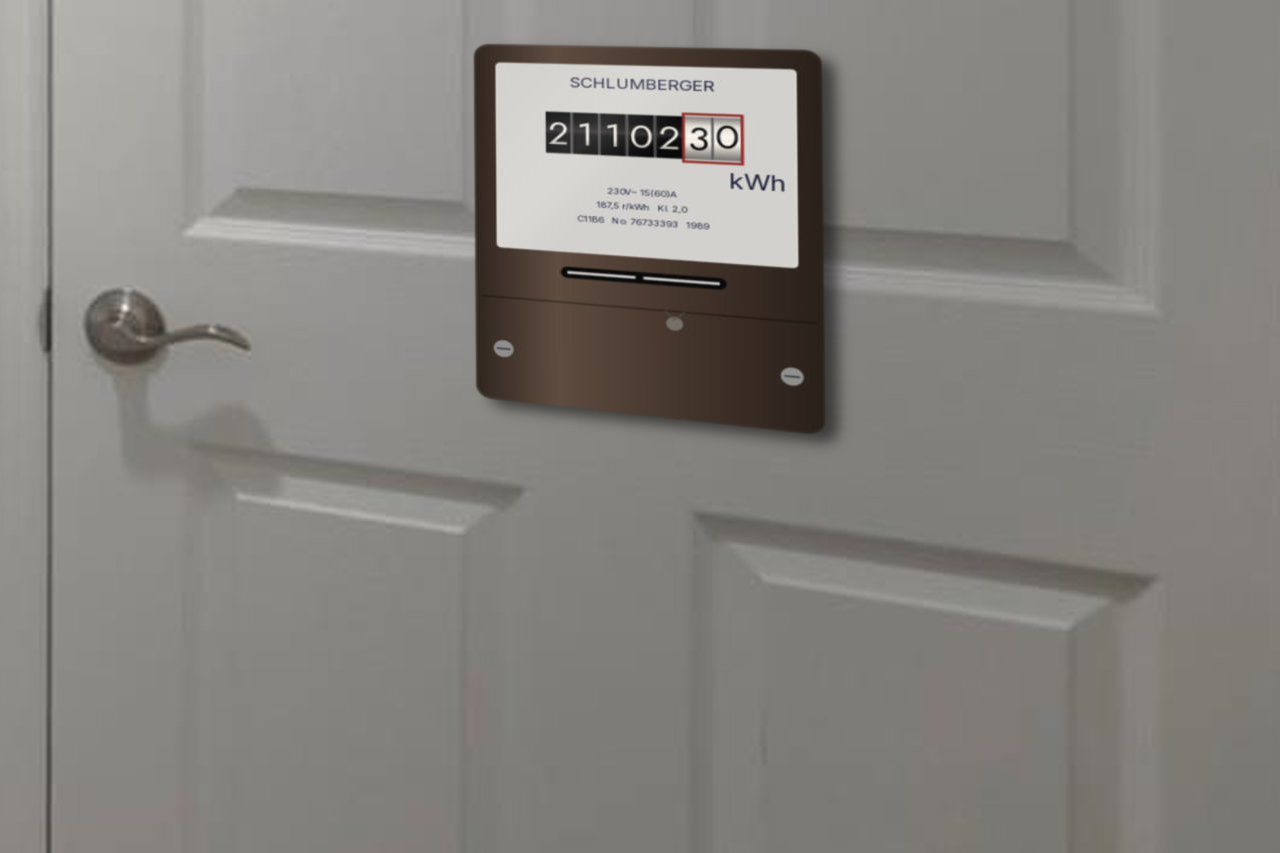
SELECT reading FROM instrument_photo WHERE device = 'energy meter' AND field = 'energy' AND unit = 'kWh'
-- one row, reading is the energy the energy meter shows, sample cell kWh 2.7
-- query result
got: kWh 21102.30
